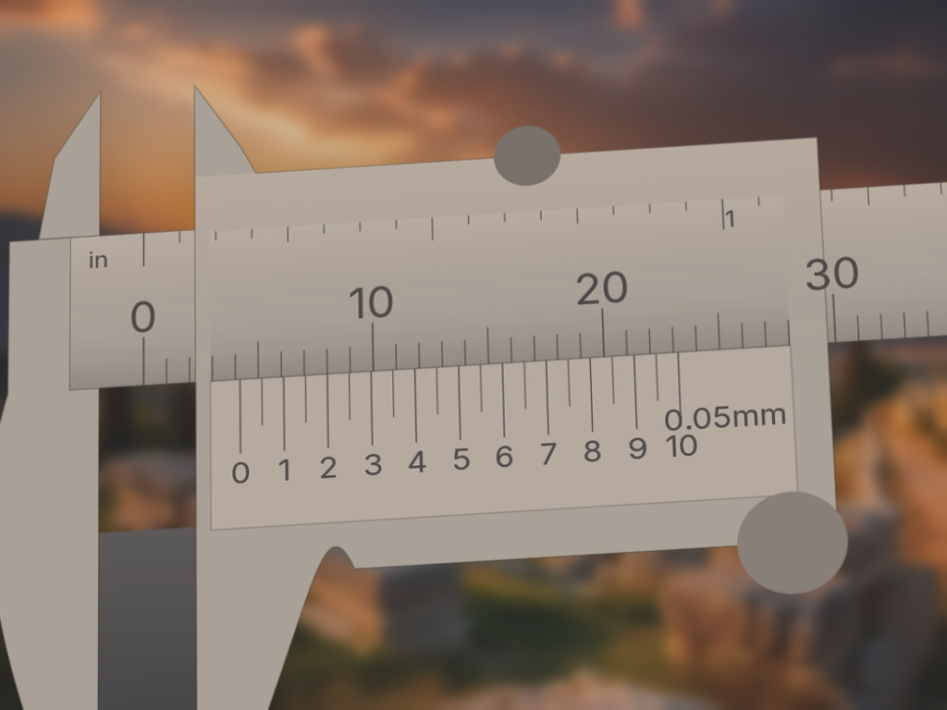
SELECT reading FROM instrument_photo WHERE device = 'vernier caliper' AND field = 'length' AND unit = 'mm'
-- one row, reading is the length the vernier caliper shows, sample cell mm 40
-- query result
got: mm 4.20
